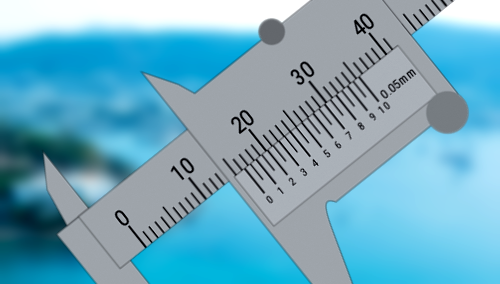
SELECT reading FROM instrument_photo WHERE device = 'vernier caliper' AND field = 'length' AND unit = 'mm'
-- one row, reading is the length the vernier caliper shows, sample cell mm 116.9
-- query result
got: mm 16.4
